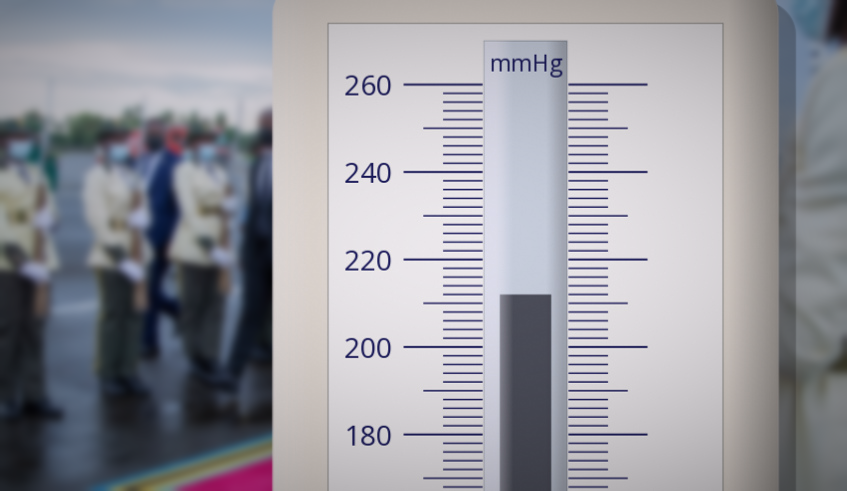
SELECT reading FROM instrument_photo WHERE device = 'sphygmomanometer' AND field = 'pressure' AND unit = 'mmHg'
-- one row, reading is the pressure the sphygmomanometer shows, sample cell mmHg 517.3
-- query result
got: mmHg 212
